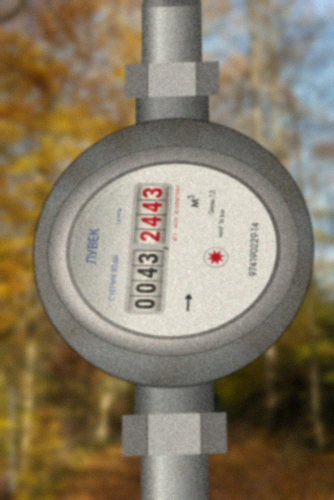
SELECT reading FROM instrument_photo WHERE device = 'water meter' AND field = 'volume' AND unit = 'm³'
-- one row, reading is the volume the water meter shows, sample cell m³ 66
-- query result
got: m³ 43.2443
